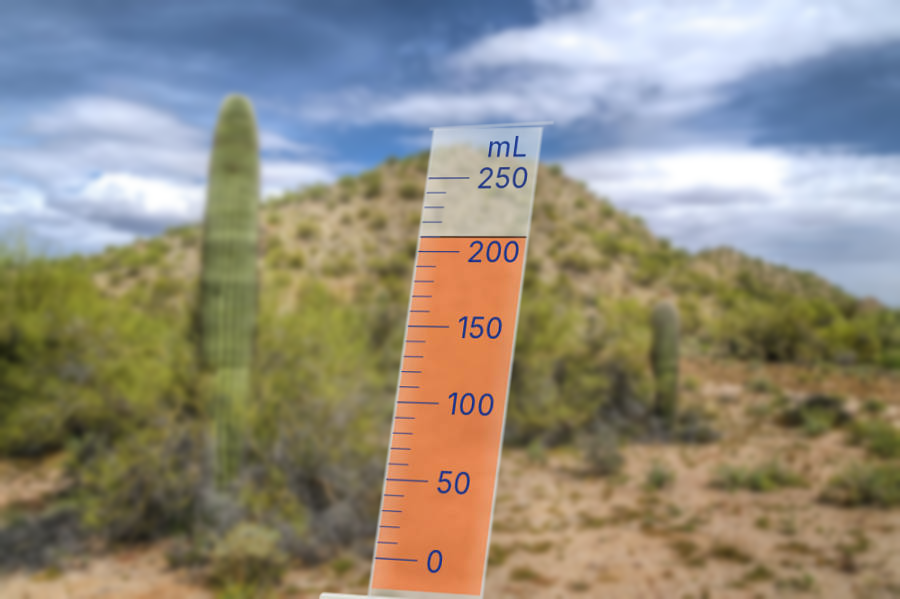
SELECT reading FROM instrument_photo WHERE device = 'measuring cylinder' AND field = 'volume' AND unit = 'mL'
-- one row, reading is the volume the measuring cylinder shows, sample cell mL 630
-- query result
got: mL 210
